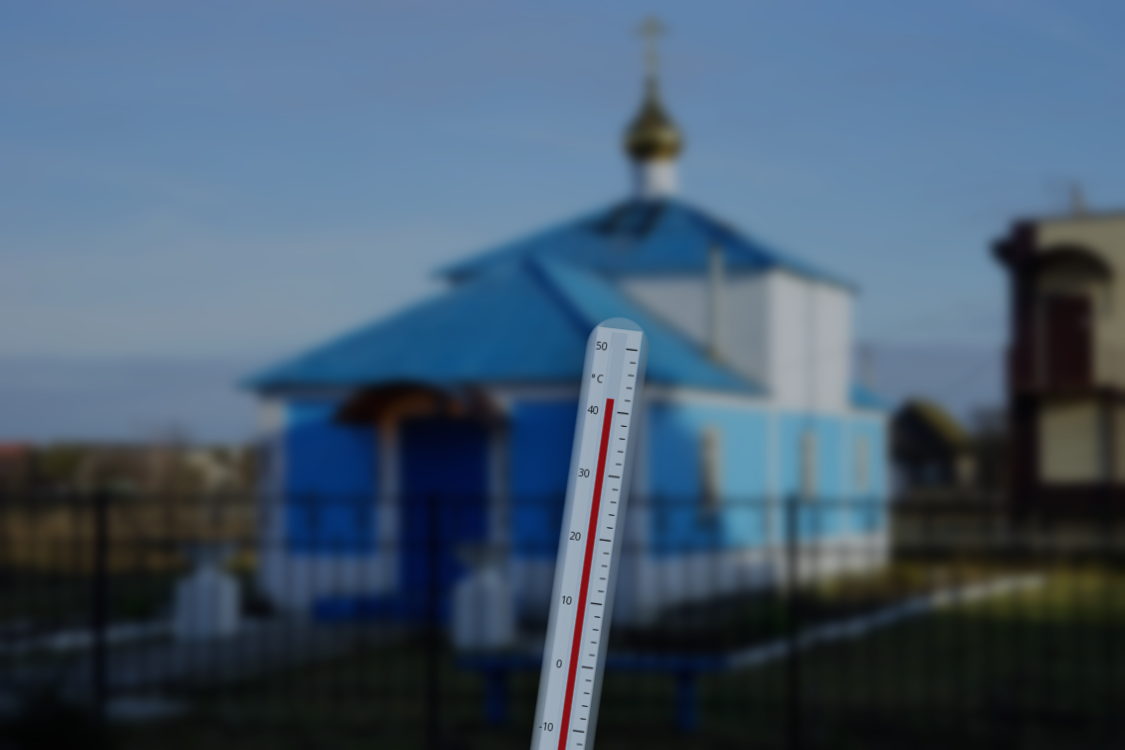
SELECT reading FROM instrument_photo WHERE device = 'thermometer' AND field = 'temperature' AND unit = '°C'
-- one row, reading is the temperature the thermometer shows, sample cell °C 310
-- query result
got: °C 42
